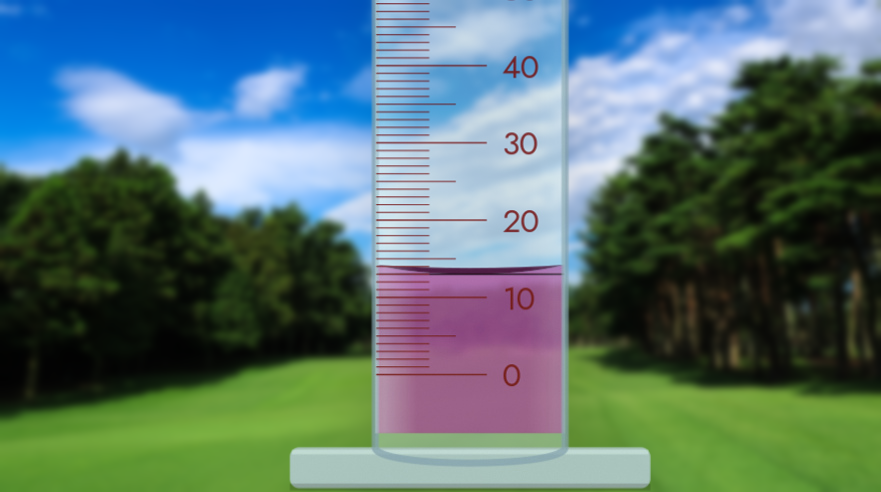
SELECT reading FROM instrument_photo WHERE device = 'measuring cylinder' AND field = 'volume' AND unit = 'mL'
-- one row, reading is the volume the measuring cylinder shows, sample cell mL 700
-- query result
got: mL 13
